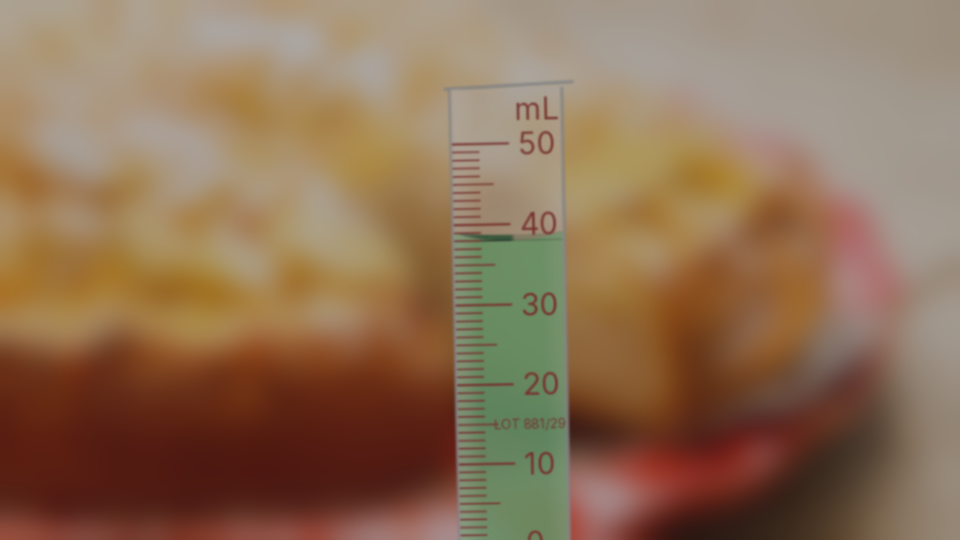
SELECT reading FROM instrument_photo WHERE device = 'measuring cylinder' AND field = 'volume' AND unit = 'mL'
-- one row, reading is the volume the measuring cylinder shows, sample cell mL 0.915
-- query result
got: mL 38
